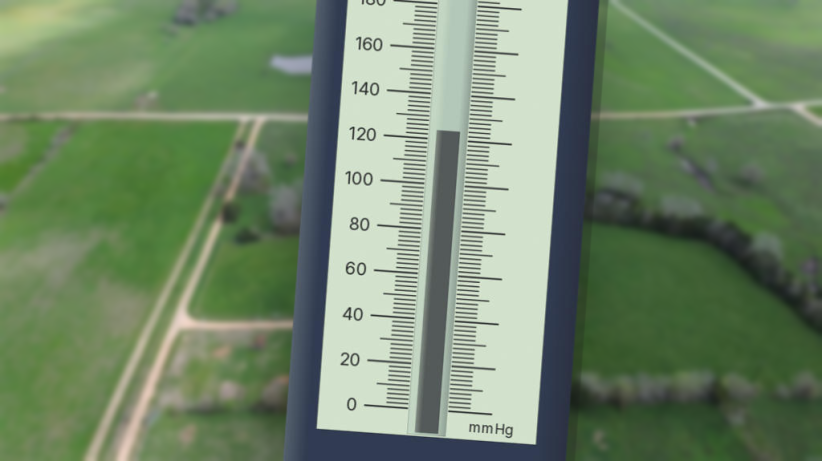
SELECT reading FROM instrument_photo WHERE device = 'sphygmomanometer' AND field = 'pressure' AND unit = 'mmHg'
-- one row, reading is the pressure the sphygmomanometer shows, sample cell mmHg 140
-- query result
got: mmHg 124
